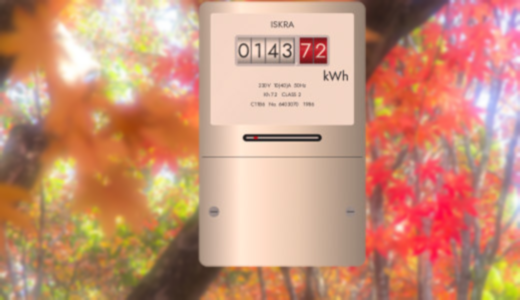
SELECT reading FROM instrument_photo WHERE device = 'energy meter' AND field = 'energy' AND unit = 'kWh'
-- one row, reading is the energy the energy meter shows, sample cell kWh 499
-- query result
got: kWh 143.72
